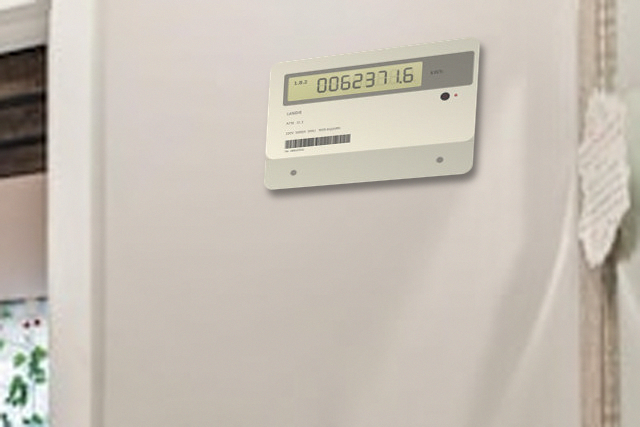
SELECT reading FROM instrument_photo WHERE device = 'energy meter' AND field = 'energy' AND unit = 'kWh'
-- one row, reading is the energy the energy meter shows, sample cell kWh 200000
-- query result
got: kWh 62371.6
